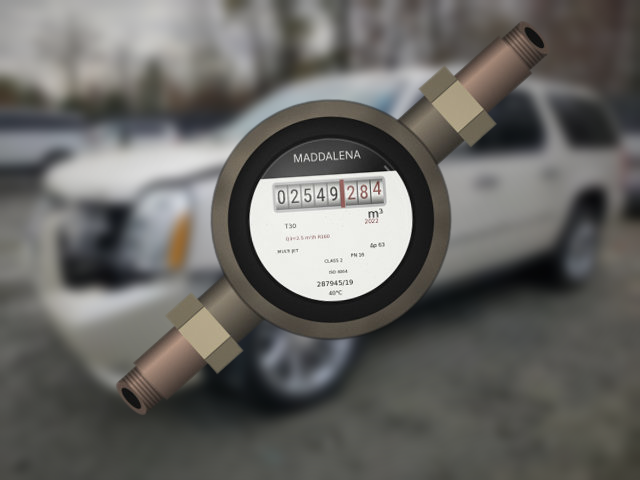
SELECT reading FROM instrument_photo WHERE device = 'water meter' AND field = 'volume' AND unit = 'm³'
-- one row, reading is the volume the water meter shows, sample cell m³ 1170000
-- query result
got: m³ 2549.284
